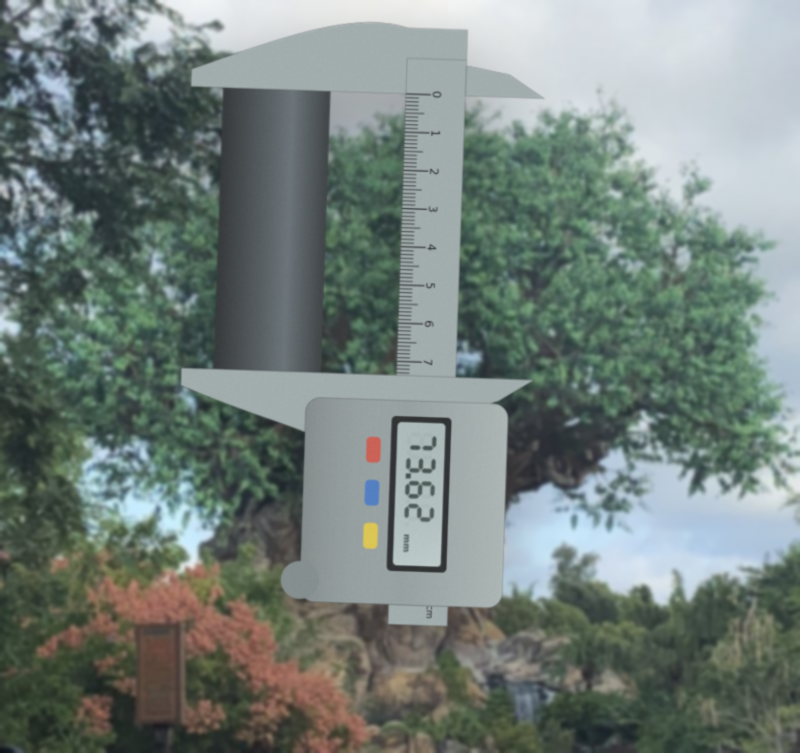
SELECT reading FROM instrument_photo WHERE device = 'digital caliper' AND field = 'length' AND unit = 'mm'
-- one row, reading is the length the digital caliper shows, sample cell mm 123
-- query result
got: mm 73.62
